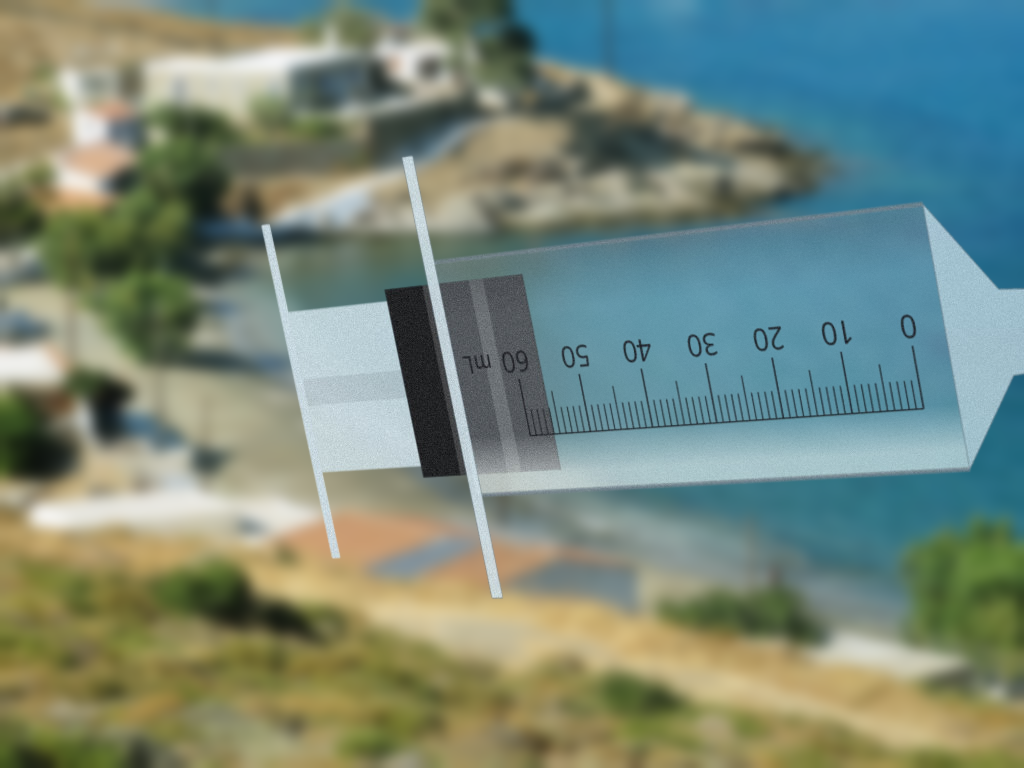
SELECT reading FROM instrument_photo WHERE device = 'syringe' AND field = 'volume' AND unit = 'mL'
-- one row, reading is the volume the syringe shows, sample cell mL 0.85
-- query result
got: mL 56
